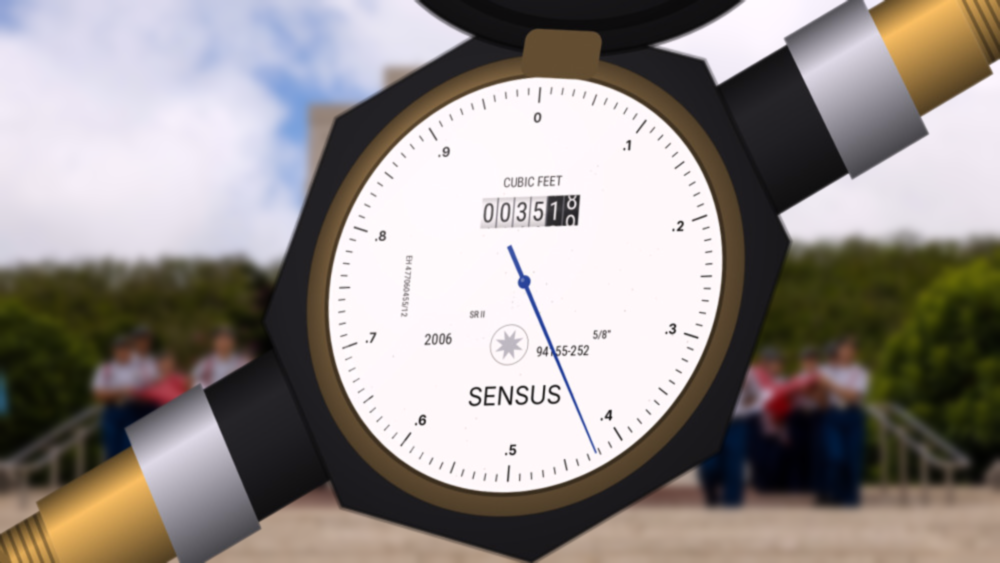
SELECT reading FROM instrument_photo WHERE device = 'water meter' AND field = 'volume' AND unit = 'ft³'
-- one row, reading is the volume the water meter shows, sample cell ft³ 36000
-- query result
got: ft³ 3518.42
